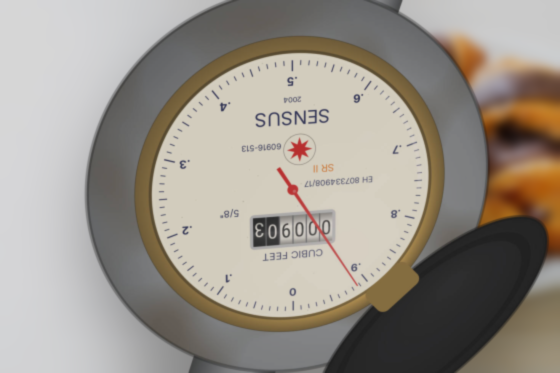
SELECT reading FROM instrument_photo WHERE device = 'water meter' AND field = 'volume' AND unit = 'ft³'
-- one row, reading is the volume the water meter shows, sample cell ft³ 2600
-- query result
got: ft³ 902.91
